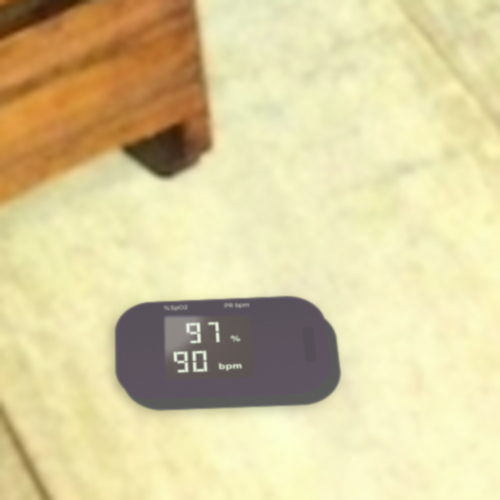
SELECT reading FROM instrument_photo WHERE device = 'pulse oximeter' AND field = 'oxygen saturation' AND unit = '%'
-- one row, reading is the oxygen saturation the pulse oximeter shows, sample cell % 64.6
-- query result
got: % 97
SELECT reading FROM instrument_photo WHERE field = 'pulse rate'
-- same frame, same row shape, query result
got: bpm 90
